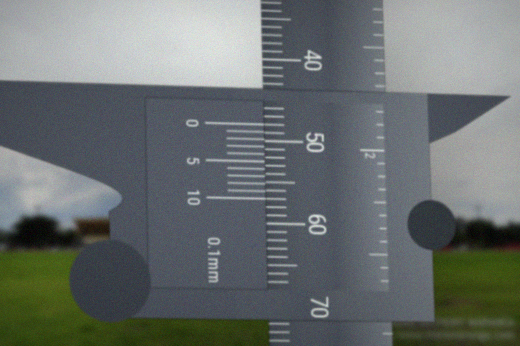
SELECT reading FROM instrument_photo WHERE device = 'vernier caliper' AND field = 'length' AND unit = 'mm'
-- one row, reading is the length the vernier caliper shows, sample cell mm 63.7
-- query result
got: mm 48.0
